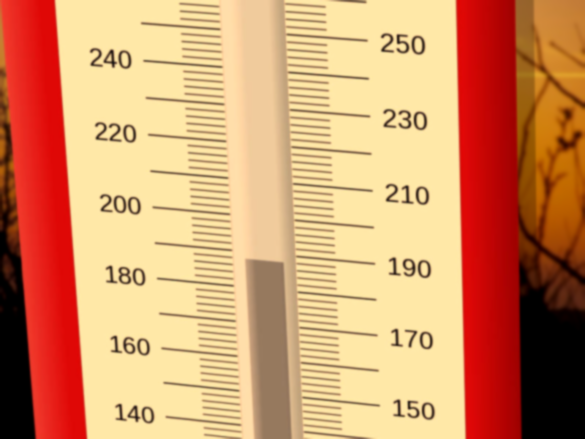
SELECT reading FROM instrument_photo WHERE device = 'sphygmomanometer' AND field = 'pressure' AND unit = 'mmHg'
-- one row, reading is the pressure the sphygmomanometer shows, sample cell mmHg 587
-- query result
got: mmHg 188
